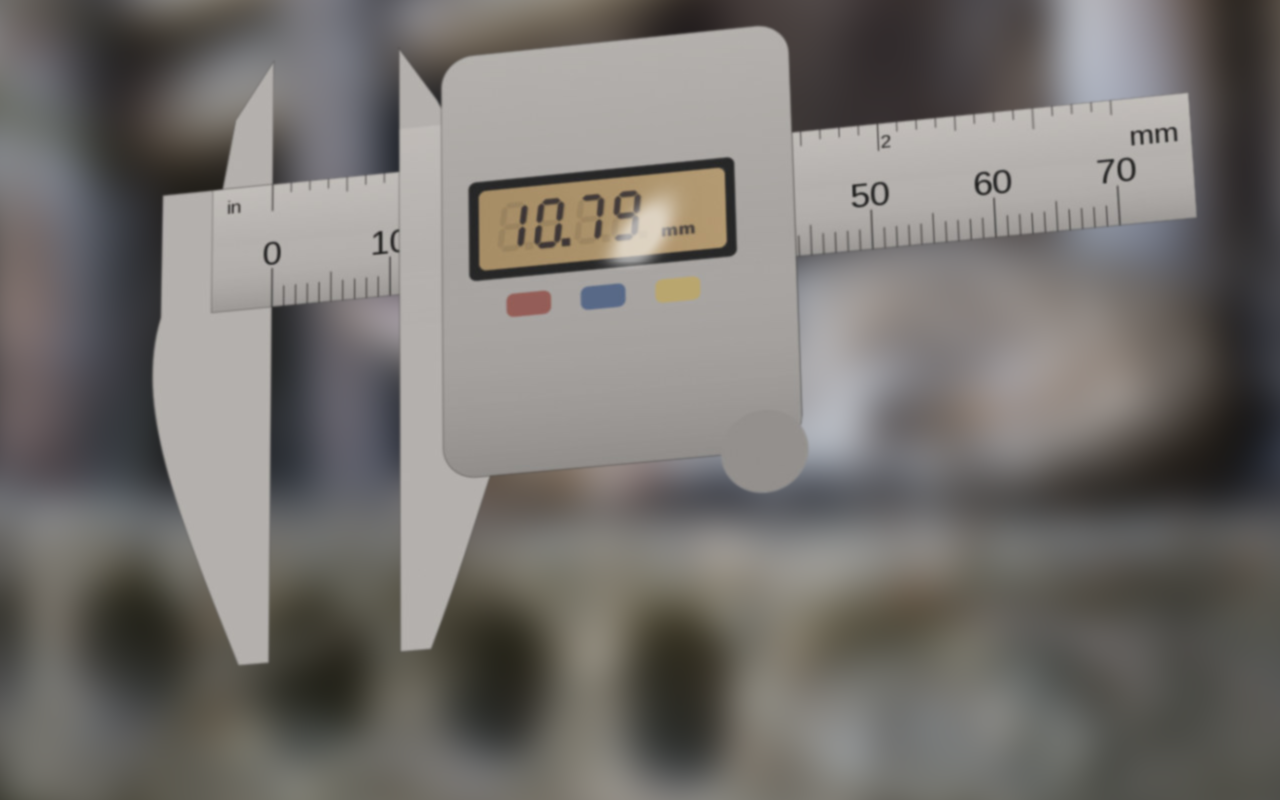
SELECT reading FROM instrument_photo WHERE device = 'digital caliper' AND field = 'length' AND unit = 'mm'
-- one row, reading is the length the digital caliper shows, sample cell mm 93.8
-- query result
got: mm 10.79
